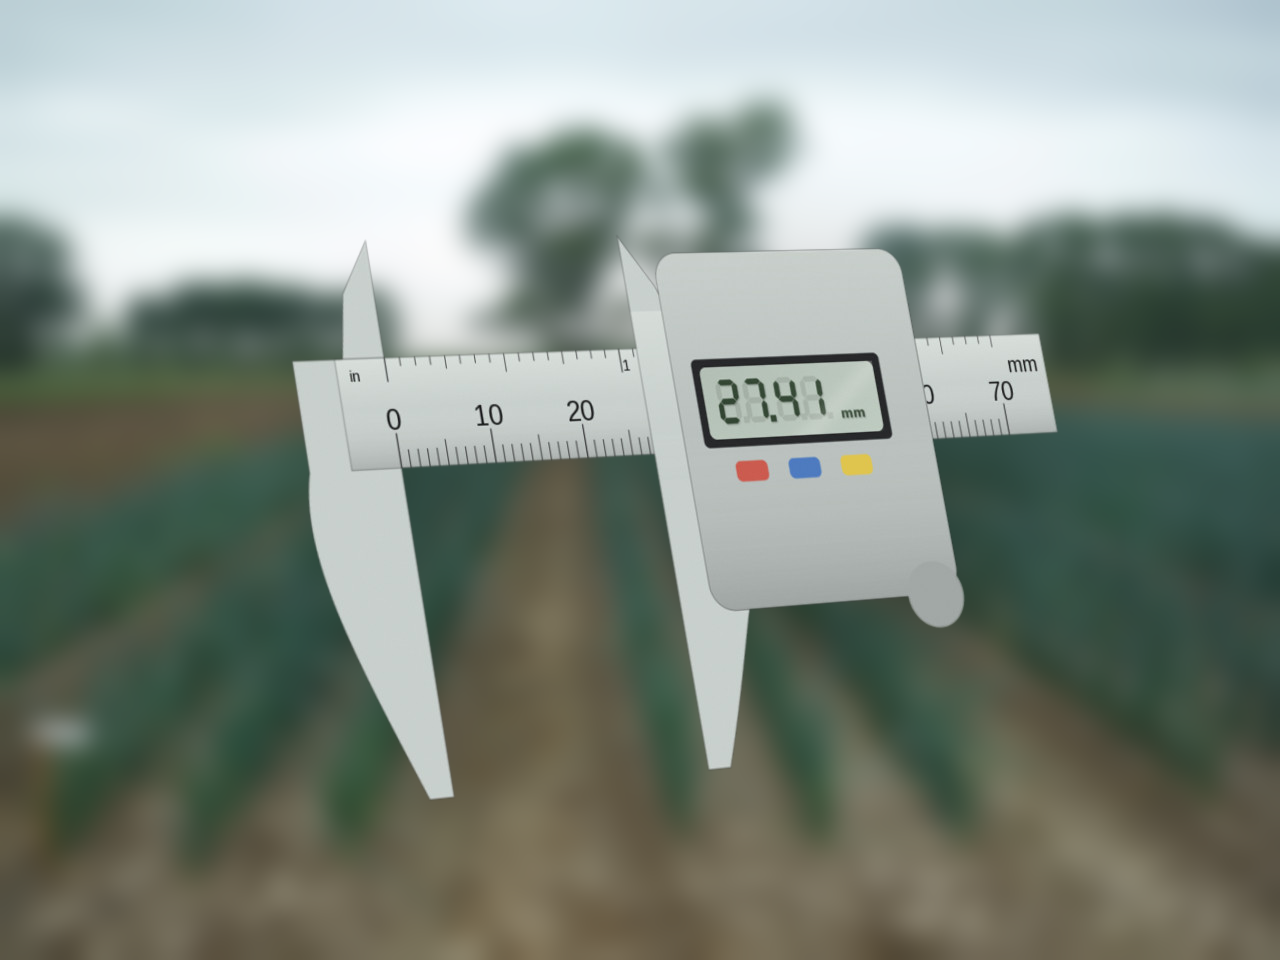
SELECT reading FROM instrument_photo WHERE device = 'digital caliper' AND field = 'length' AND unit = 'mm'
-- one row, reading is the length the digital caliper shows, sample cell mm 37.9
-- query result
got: mm 27.41
